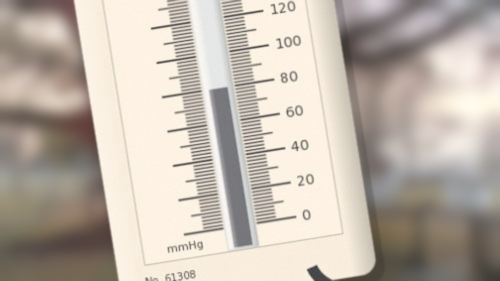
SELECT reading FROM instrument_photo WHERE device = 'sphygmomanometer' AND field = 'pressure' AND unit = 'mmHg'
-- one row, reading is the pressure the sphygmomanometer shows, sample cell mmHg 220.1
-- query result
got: mmHg 80
